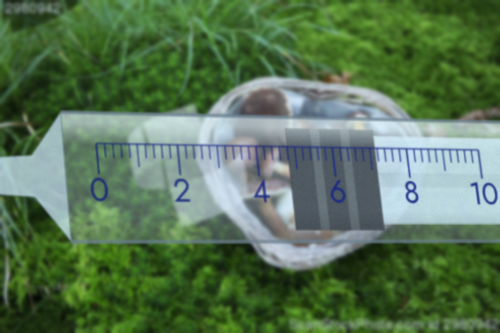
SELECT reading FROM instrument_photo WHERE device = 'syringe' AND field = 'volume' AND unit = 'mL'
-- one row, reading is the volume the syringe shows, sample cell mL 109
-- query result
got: mL 4.8
